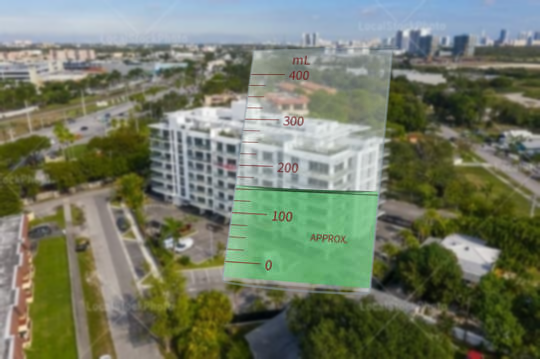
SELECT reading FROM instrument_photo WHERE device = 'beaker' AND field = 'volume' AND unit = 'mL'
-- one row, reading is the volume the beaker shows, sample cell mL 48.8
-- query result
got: mL 150
